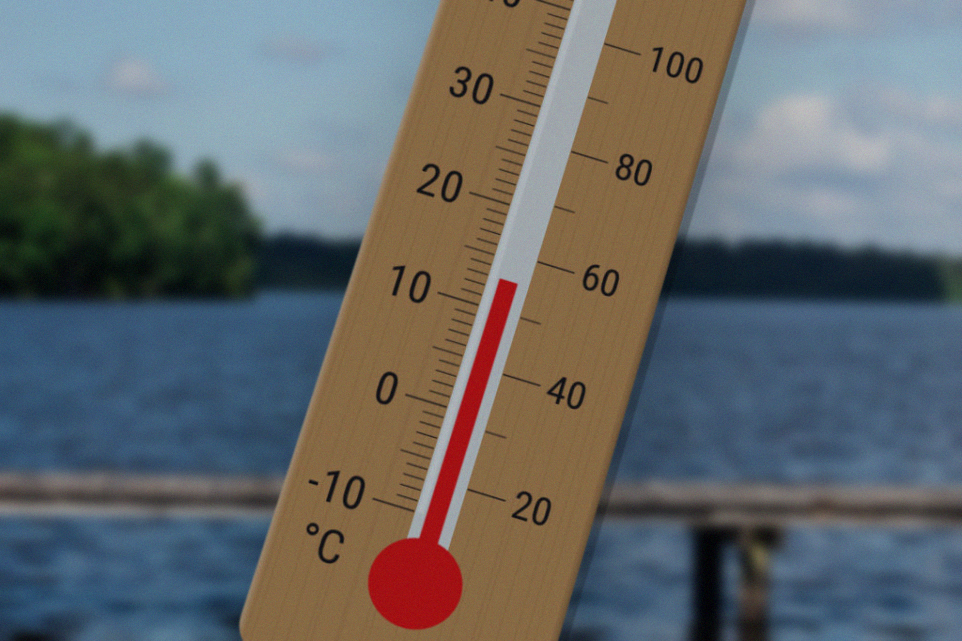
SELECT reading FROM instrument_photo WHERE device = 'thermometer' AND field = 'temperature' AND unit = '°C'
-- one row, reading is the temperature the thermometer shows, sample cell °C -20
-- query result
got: °C 13
